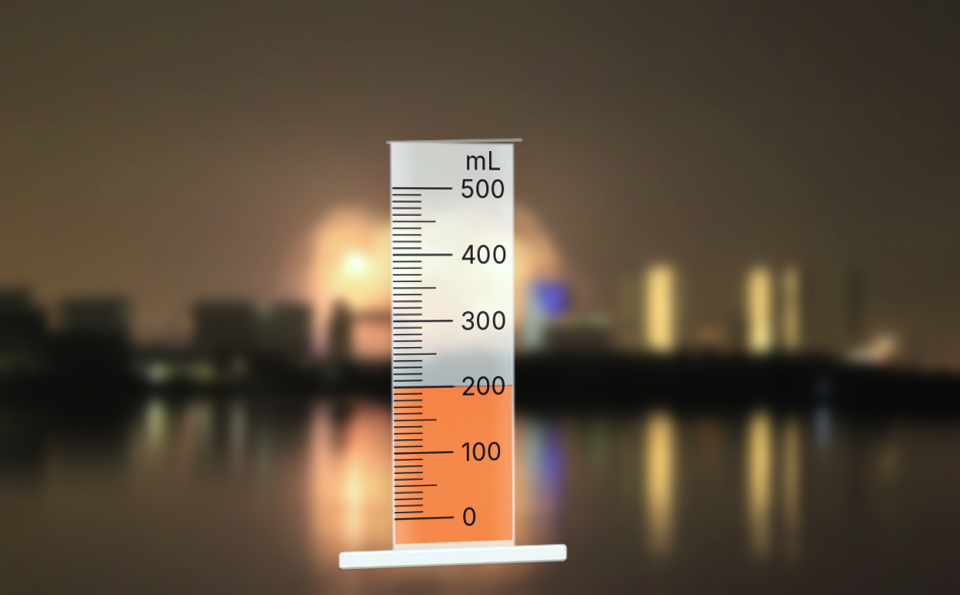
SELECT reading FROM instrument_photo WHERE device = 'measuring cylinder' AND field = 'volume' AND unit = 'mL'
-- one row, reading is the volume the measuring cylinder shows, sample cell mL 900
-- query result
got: mL 200
